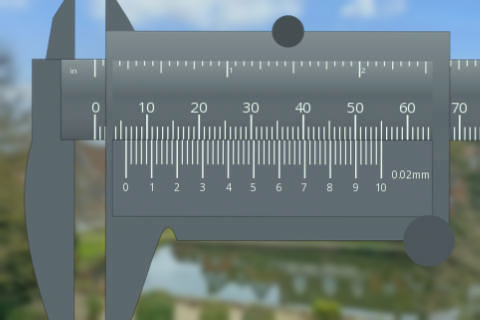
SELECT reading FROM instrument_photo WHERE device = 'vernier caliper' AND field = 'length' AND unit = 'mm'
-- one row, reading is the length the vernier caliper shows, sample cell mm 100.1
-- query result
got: mm 6.0
